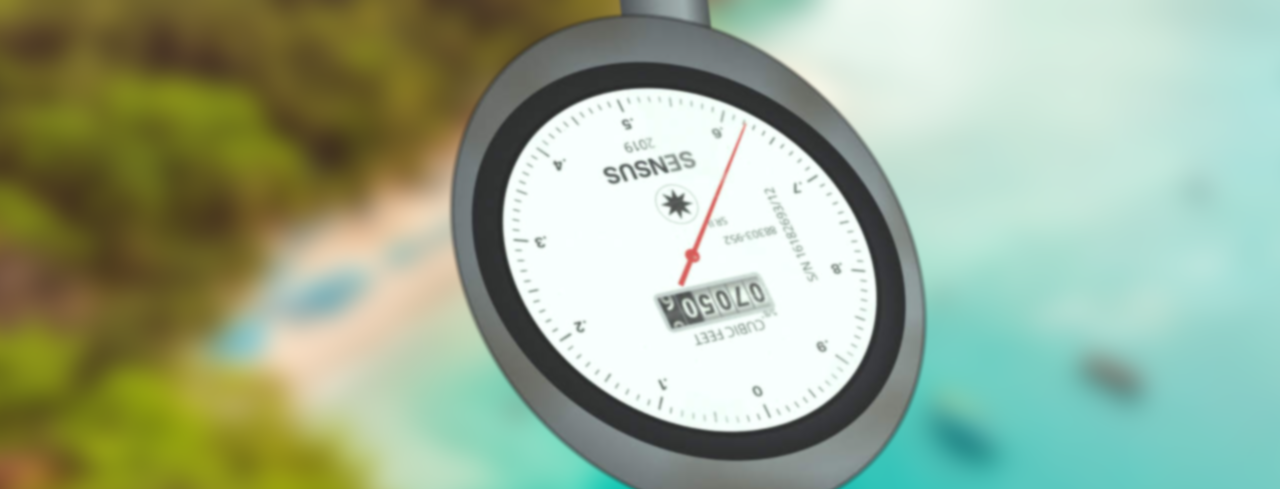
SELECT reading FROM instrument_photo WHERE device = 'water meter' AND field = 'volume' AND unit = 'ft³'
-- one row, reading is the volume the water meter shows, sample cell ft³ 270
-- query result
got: ft³ 70505.62
